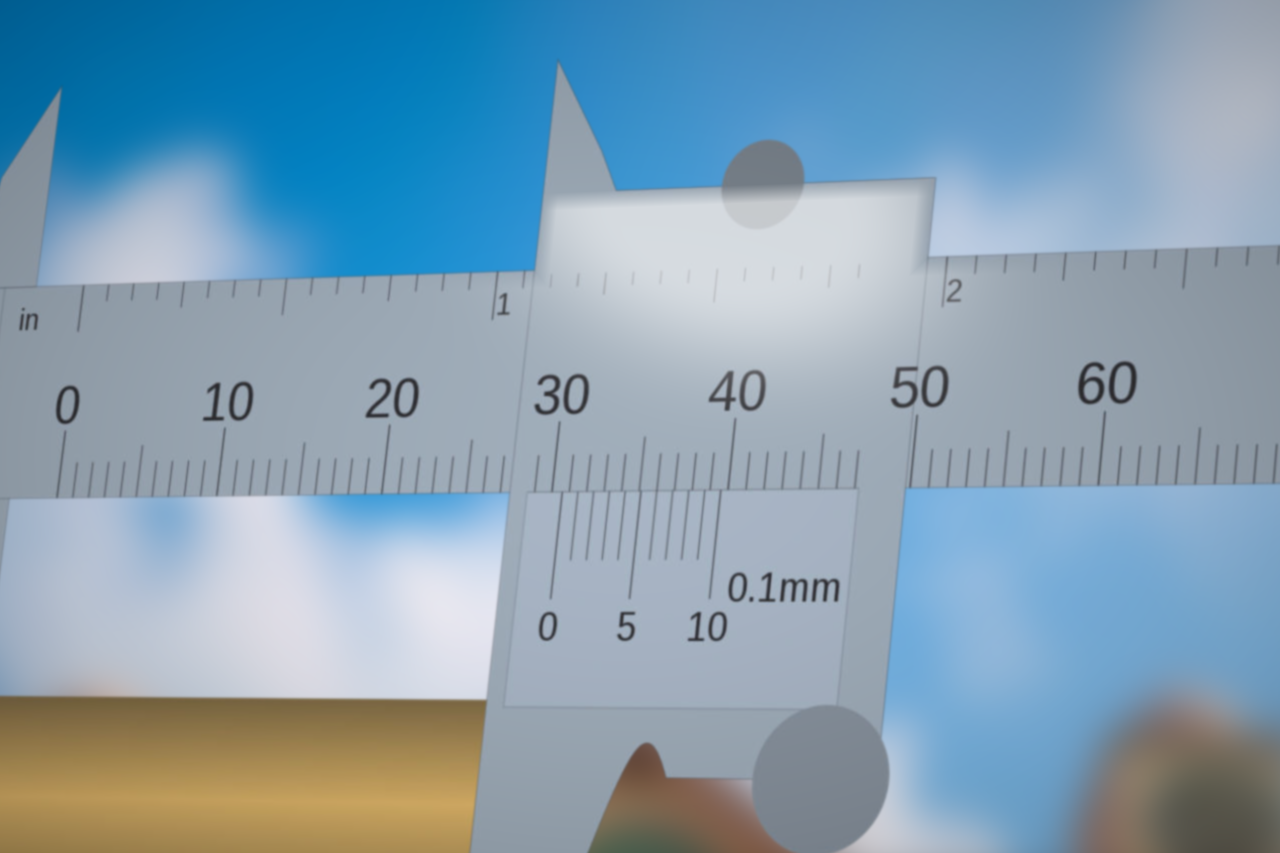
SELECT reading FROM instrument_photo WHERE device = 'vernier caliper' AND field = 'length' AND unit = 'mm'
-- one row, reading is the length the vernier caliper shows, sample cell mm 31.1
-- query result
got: mm 30.6
